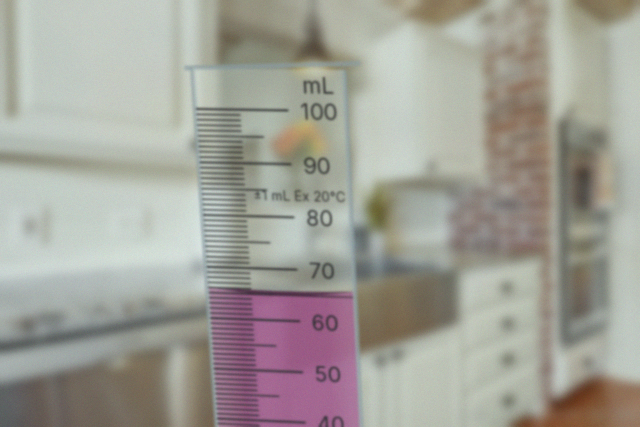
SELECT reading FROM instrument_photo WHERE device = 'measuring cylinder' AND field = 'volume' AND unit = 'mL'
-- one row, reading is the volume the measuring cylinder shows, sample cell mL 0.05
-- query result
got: mL 65
